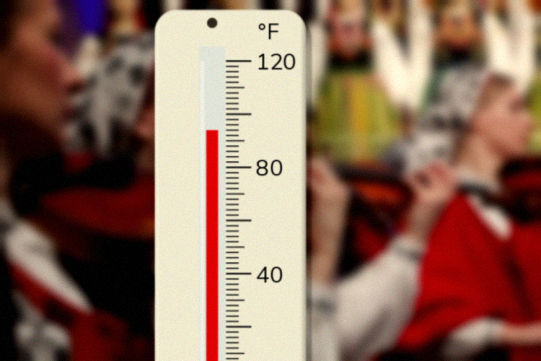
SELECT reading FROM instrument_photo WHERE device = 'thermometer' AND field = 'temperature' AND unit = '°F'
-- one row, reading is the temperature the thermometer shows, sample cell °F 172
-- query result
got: °F 94
